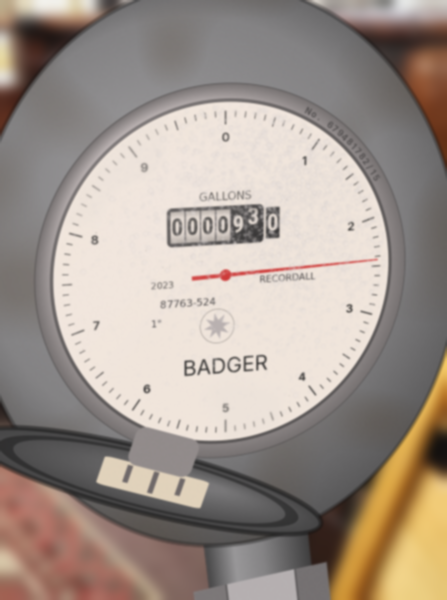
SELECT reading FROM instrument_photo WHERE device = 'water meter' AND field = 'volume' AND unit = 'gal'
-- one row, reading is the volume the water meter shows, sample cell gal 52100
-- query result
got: gal 932.4
